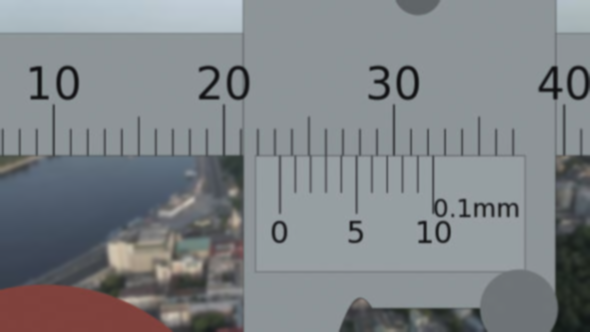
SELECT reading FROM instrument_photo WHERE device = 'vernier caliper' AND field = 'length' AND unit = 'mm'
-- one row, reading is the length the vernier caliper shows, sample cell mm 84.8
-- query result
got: mm 23.3
